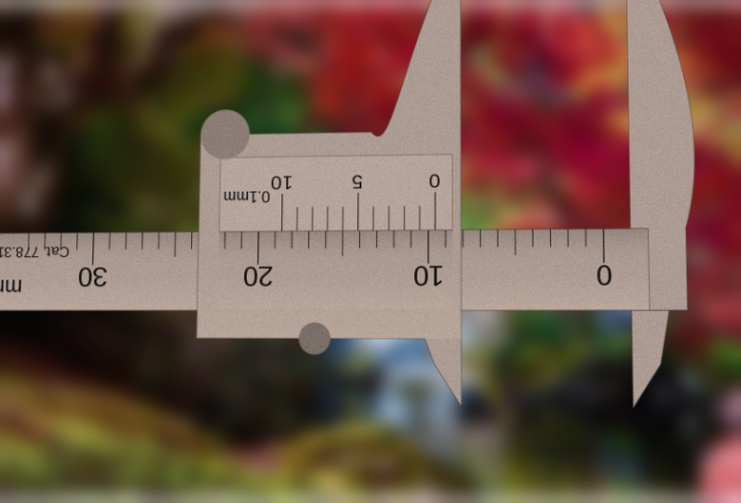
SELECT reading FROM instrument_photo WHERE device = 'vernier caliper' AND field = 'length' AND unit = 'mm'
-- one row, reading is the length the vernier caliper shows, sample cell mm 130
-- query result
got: mm 9.6
